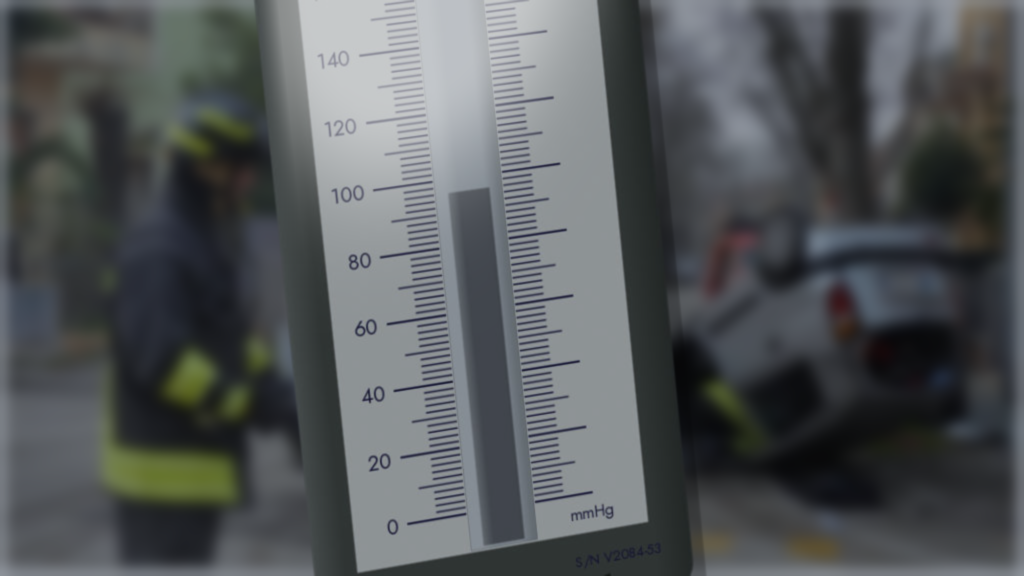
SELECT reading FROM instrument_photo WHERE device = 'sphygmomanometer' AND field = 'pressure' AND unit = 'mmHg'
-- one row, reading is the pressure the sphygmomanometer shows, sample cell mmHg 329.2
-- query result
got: mmHg 96
